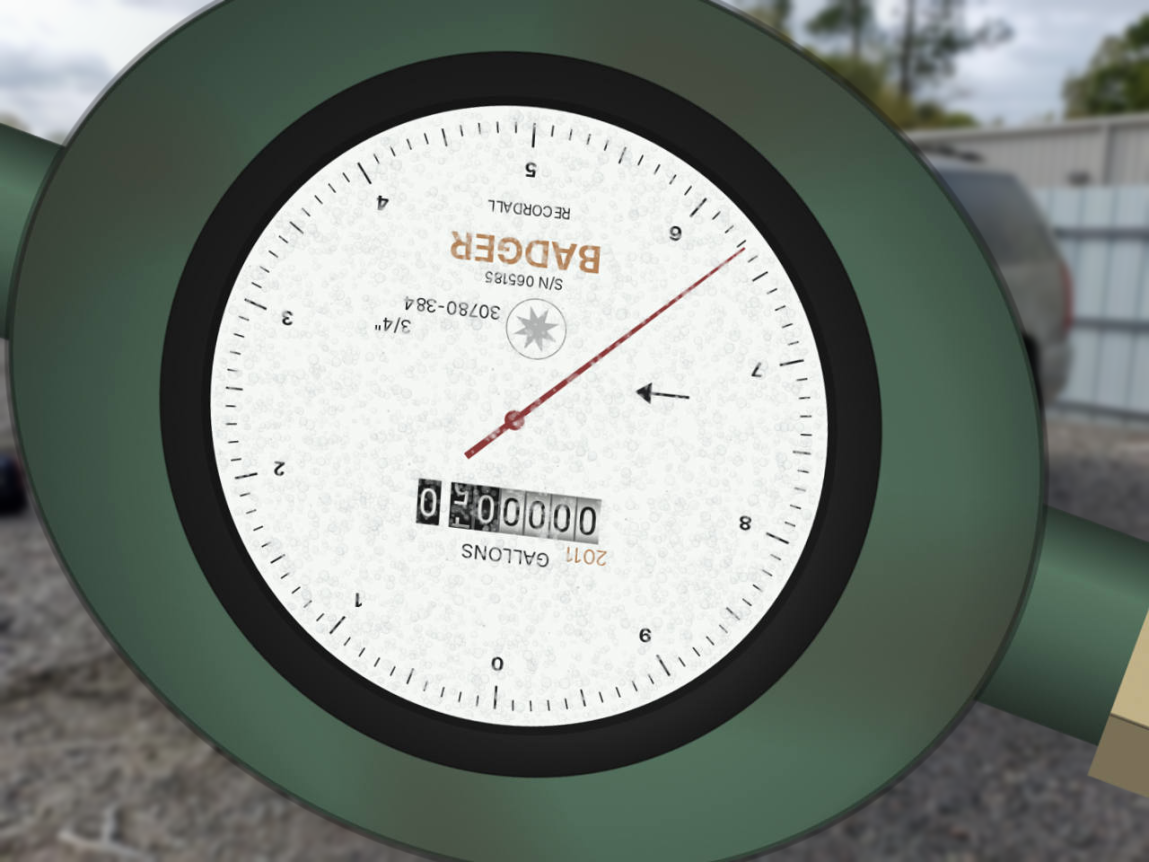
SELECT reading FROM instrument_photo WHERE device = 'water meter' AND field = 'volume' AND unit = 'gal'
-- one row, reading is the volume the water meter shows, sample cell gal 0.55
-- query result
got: gal 46.3
